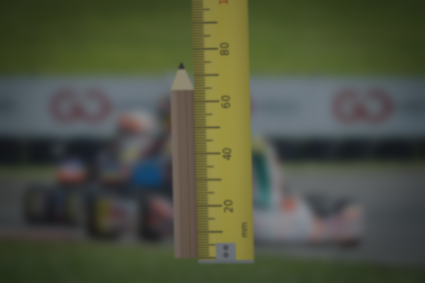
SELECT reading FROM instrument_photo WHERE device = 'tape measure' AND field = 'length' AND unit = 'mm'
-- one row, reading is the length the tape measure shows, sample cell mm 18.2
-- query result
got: mm 75
